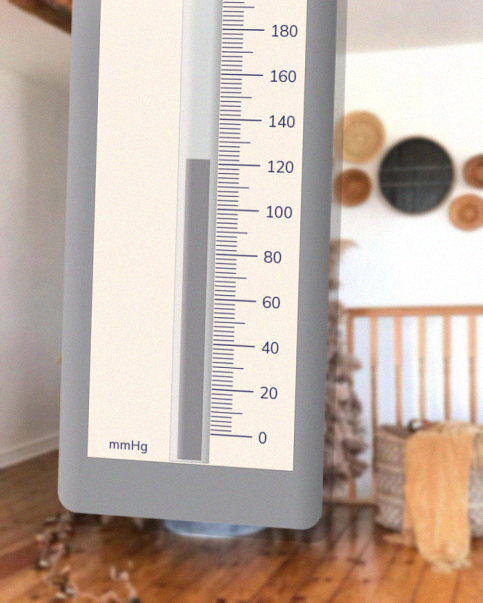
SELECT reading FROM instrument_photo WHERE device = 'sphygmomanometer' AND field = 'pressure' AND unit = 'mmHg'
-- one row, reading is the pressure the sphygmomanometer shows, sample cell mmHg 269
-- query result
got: mmHg 122
